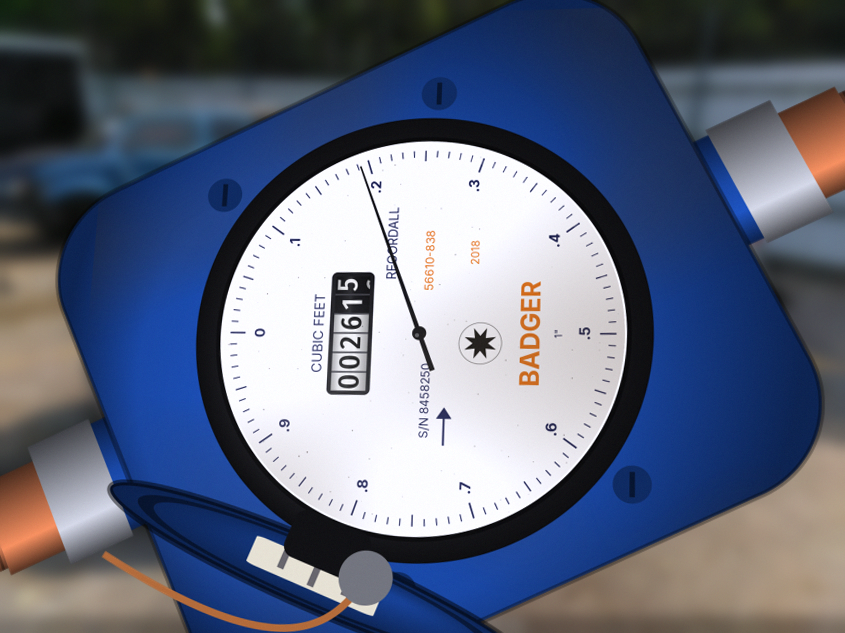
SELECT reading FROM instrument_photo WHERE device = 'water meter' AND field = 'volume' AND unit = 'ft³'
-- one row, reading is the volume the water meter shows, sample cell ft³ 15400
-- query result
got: ft³ 2615.19
